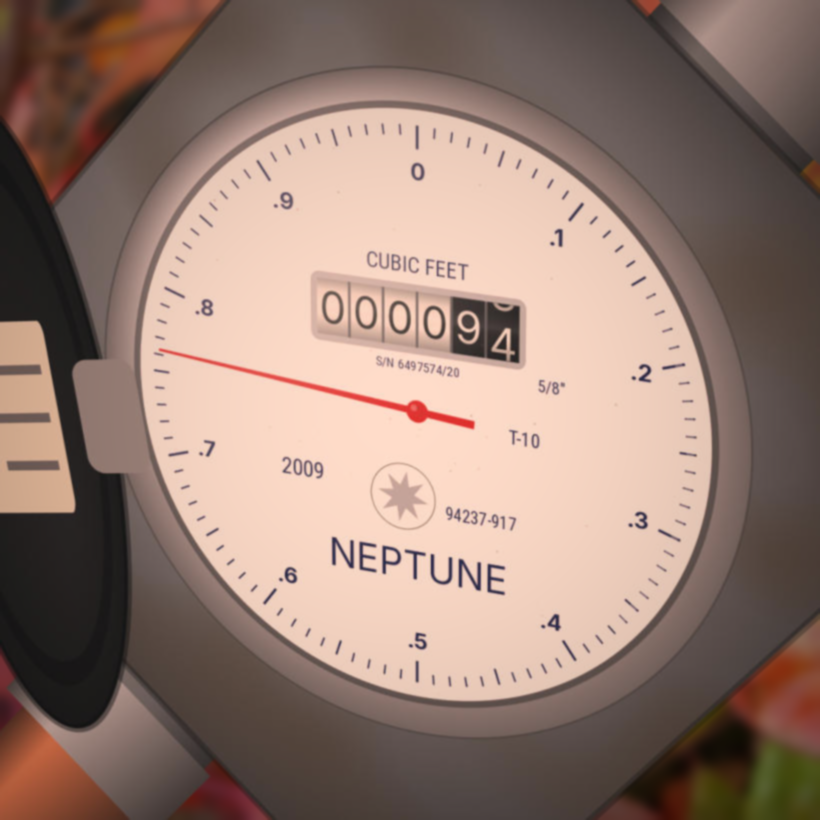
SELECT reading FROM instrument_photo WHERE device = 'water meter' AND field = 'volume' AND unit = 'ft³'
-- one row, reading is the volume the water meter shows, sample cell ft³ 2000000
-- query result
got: ft³ 93.76
